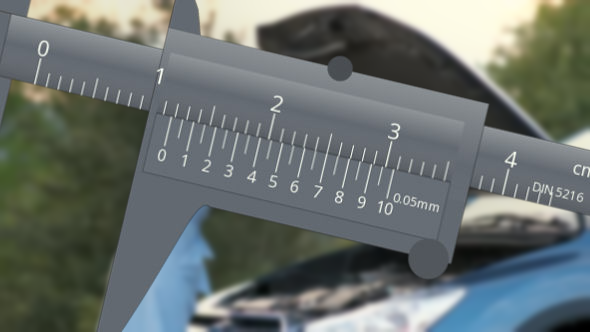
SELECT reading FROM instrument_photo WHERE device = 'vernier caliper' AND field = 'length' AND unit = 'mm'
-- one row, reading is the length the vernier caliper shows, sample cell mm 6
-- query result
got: mm 11.7
